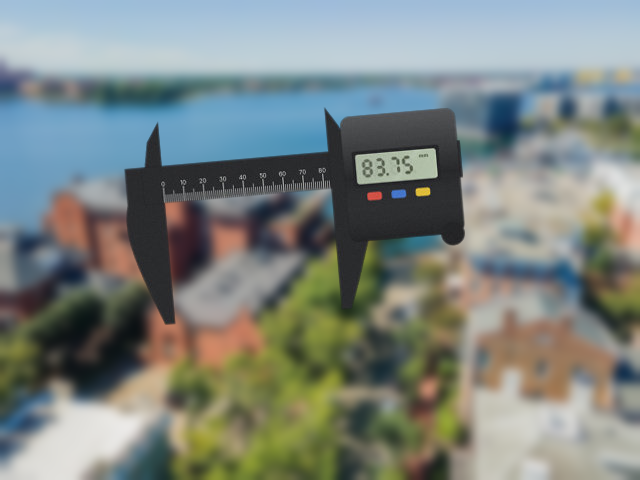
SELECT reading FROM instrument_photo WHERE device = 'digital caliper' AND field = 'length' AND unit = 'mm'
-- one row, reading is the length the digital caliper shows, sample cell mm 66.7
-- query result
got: mm 83.75
